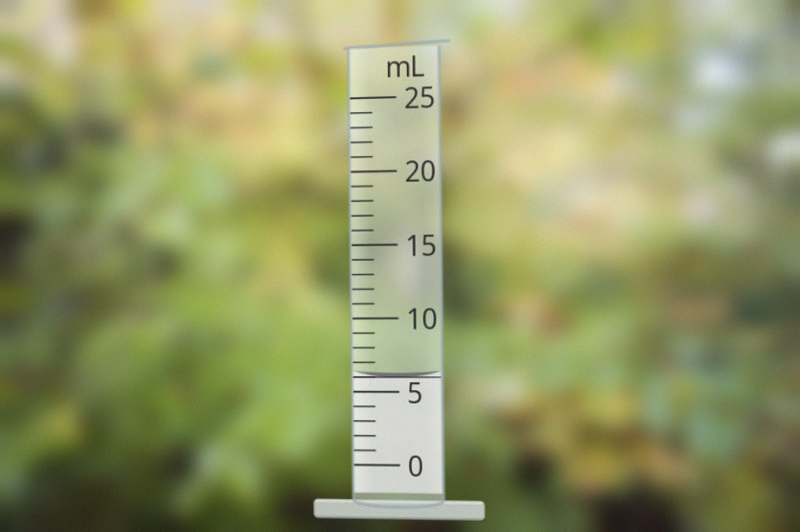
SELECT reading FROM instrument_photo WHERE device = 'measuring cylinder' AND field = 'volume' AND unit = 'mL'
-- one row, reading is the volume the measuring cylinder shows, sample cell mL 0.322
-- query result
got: mL 6
